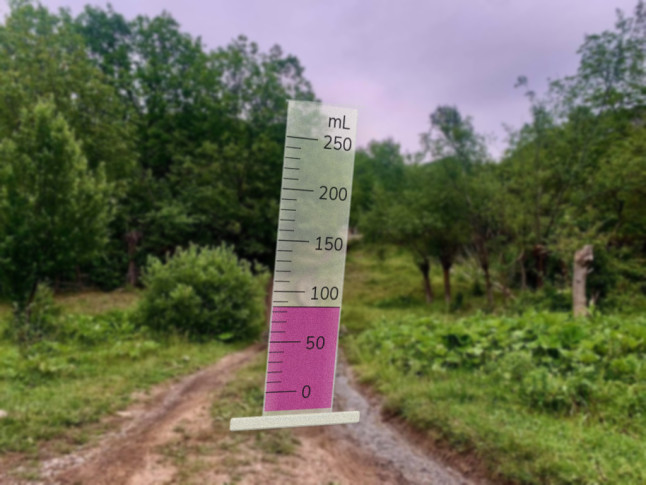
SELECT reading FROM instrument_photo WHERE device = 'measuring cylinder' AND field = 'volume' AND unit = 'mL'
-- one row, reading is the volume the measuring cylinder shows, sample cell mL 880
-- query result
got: mL 85
